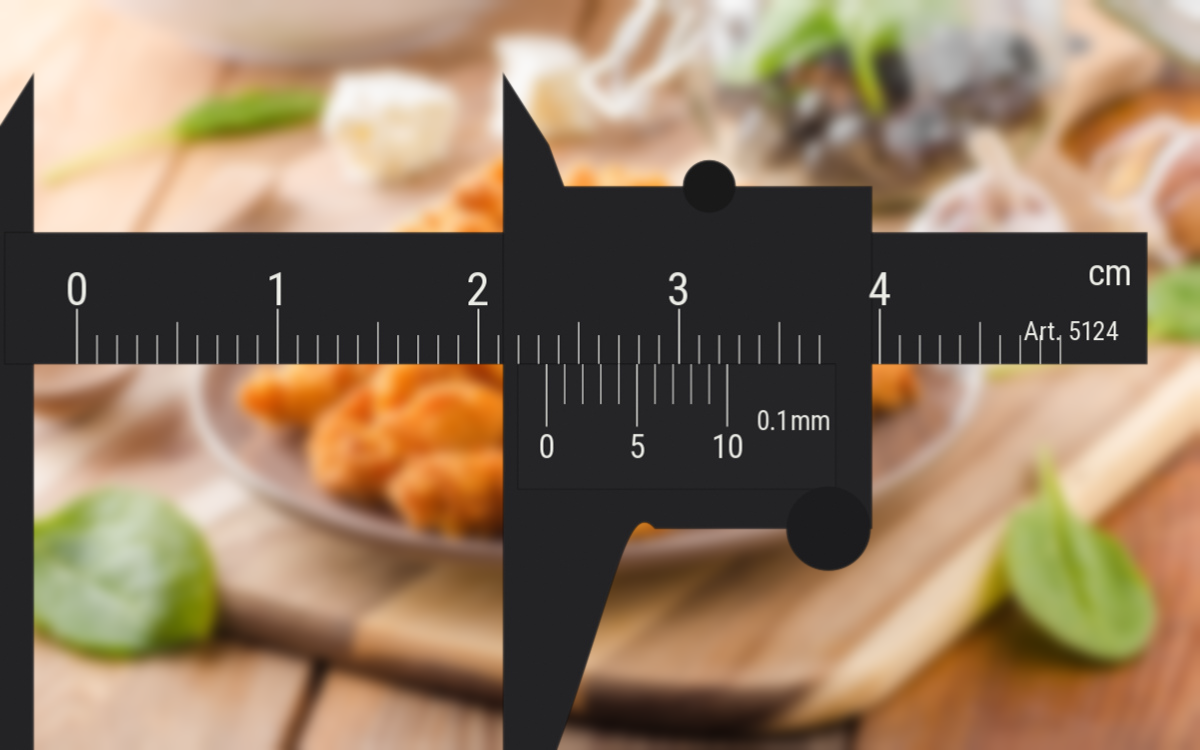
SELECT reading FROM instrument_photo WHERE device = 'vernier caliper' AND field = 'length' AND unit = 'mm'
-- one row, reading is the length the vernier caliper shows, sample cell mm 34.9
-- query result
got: mm 23.4
